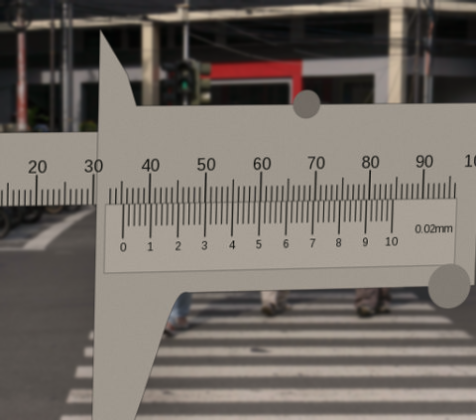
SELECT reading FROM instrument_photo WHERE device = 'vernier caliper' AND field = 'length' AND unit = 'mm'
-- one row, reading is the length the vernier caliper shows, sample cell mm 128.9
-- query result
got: mm 35.4
